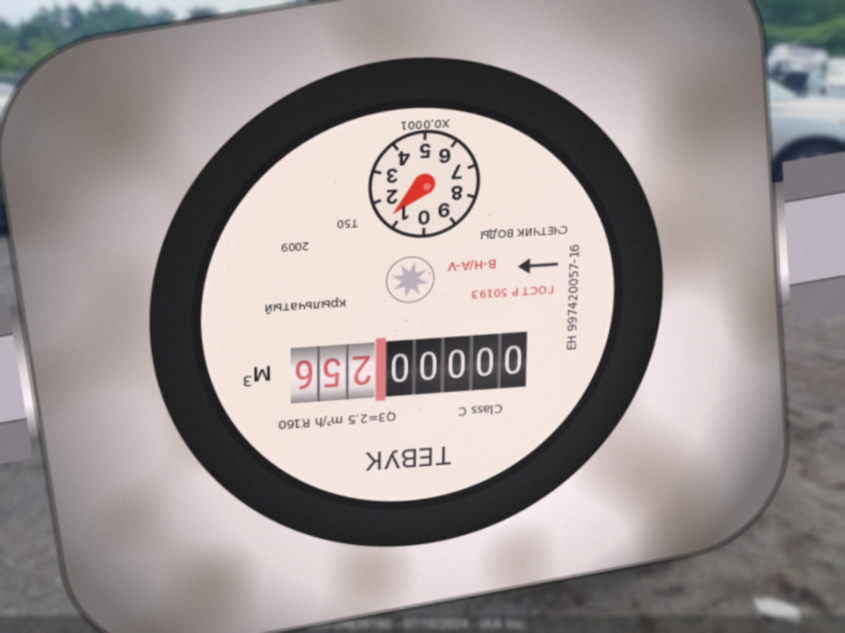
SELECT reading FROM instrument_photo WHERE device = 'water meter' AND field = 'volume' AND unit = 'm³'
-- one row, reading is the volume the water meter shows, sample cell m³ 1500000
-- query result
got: m³ 0.2561
